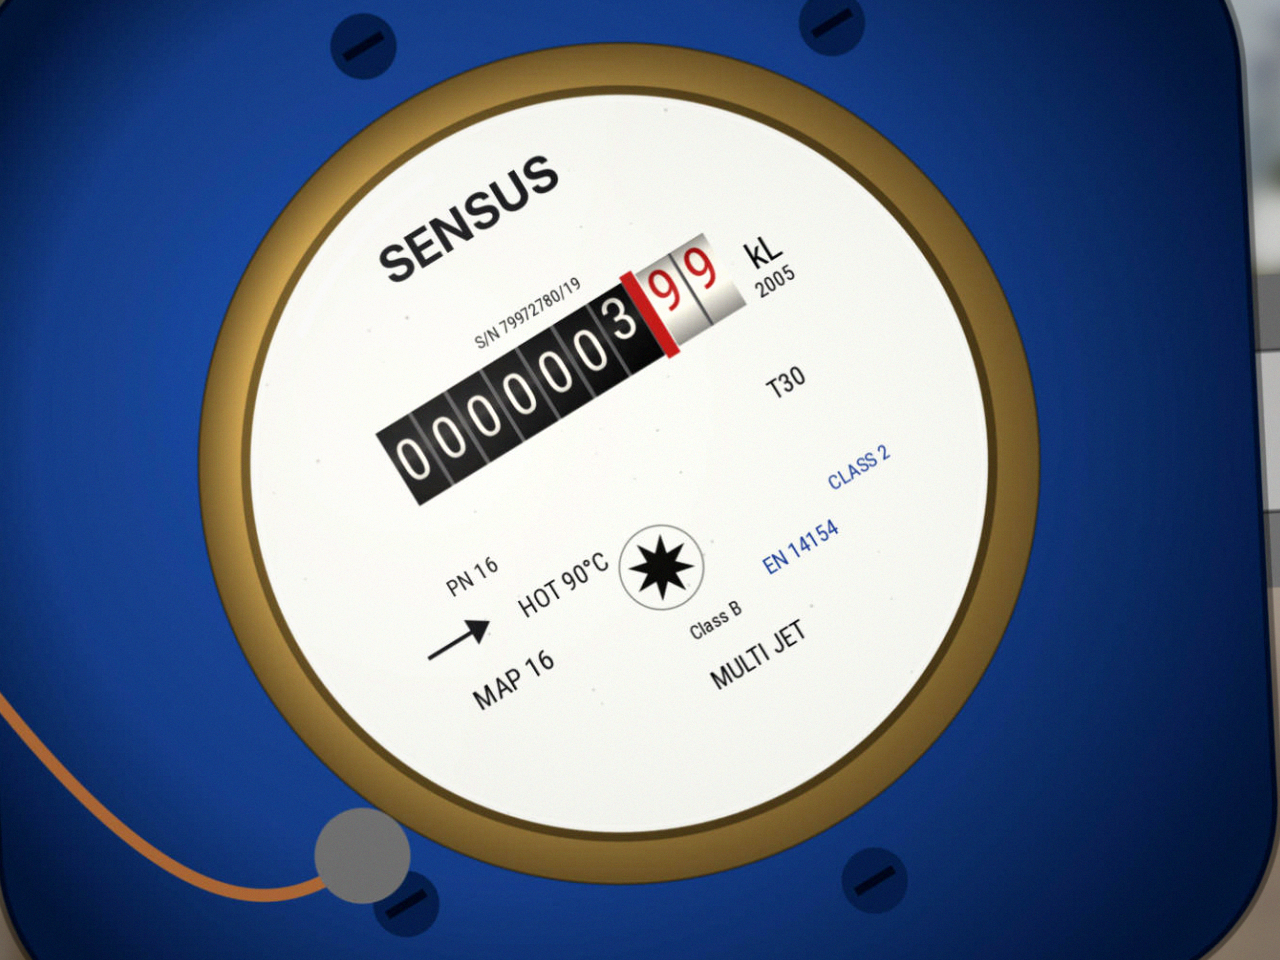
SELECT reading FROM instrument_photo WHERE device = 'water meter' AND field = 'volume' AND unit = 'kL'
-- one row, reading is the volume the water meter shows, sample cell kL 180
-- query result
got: kL 3.99
